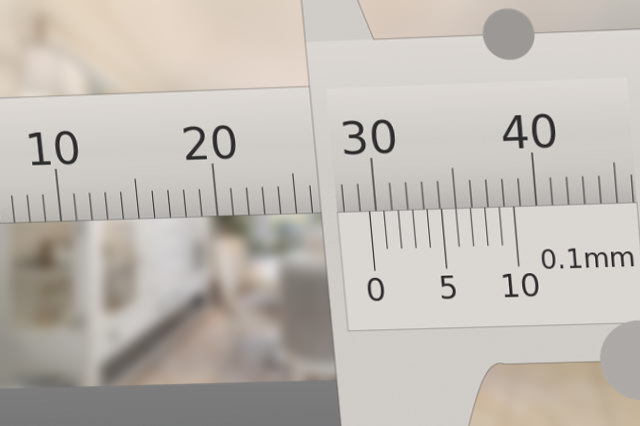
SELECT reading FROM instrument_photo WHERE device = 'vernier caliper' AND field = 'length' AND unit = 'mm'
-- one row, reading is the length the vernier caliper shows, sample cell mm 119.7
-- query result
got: mm 29.6
